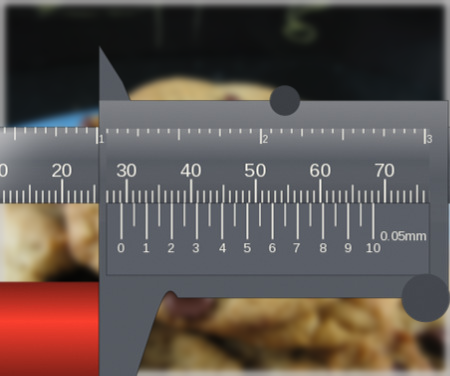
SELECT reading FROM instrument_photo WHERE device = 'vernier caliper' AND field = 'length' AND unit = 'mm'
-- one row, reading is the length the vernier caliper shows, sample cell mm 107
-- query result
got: mm 29.2
